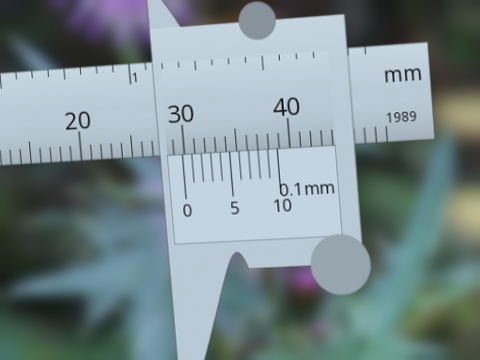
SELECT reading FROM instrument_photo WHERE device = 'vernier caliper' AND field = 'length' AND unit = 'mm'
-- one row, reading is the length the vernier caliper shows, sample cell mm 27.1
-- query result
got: mm 29.8
